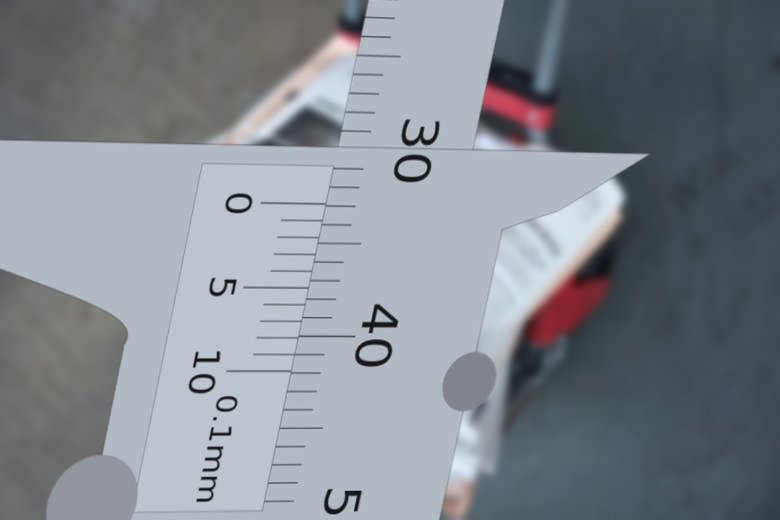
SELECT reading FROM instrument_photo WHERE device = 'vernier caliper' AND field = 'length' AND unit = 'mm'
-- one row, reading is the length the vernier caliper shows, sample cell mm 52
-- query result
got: mm 32.9
